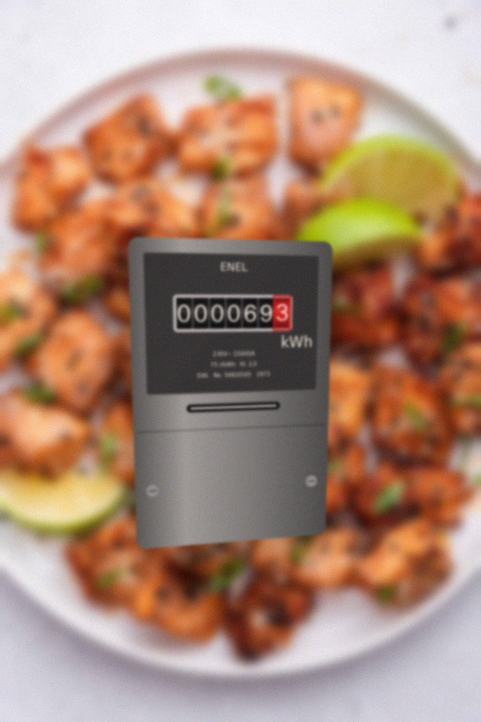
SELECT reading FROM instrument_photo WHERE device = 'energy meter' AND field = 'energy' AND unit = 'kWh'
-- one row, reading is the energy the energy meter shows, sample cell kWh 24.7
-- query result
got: kWh 69.3
